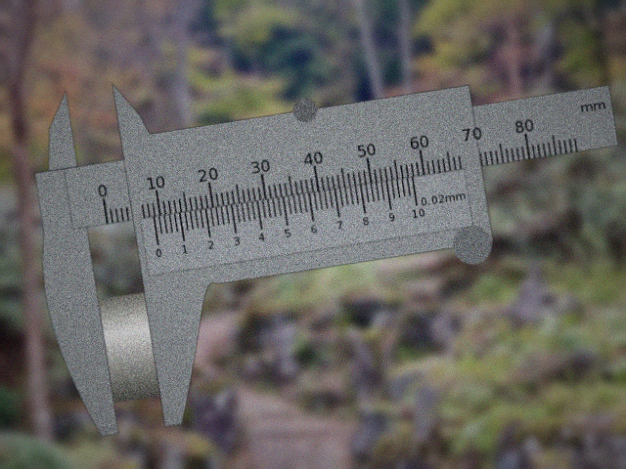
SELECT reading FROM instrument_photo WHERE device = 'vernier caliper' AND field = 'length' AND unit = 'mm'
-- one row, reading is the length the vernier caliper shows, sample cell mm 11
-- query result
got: mm 8.8
